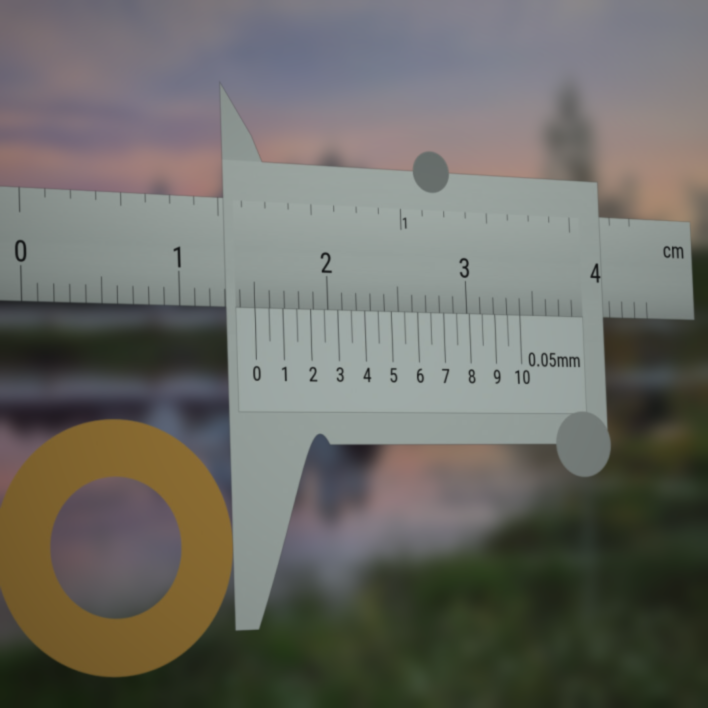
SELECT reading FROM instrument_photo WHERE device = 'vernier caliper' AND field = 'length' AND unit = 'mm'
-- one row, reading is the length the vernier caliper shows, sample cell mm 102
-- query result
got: mm 15.0
